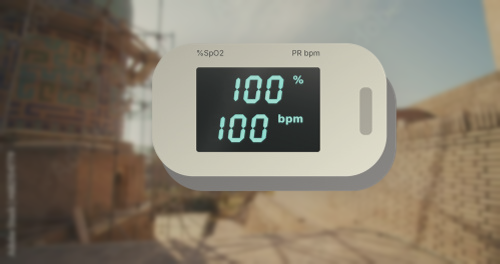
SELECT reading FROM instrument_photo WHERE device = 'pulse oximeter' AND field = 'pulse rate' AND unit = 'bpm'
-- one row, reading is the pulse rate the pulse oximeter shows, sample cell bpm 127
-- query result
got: bpm 100
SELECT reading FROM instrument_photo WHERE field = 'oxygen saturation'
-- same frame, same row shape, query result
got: % 100
